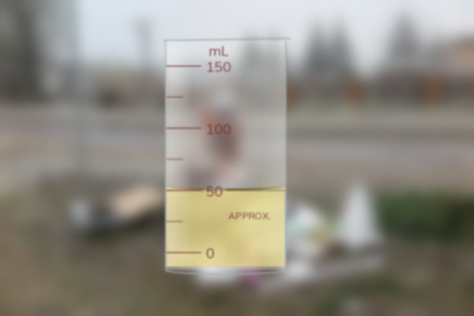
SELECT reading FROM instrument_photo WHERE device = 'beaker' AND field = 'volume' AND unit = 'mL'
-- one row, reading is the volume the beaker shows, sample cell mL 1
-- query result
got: mL 50
